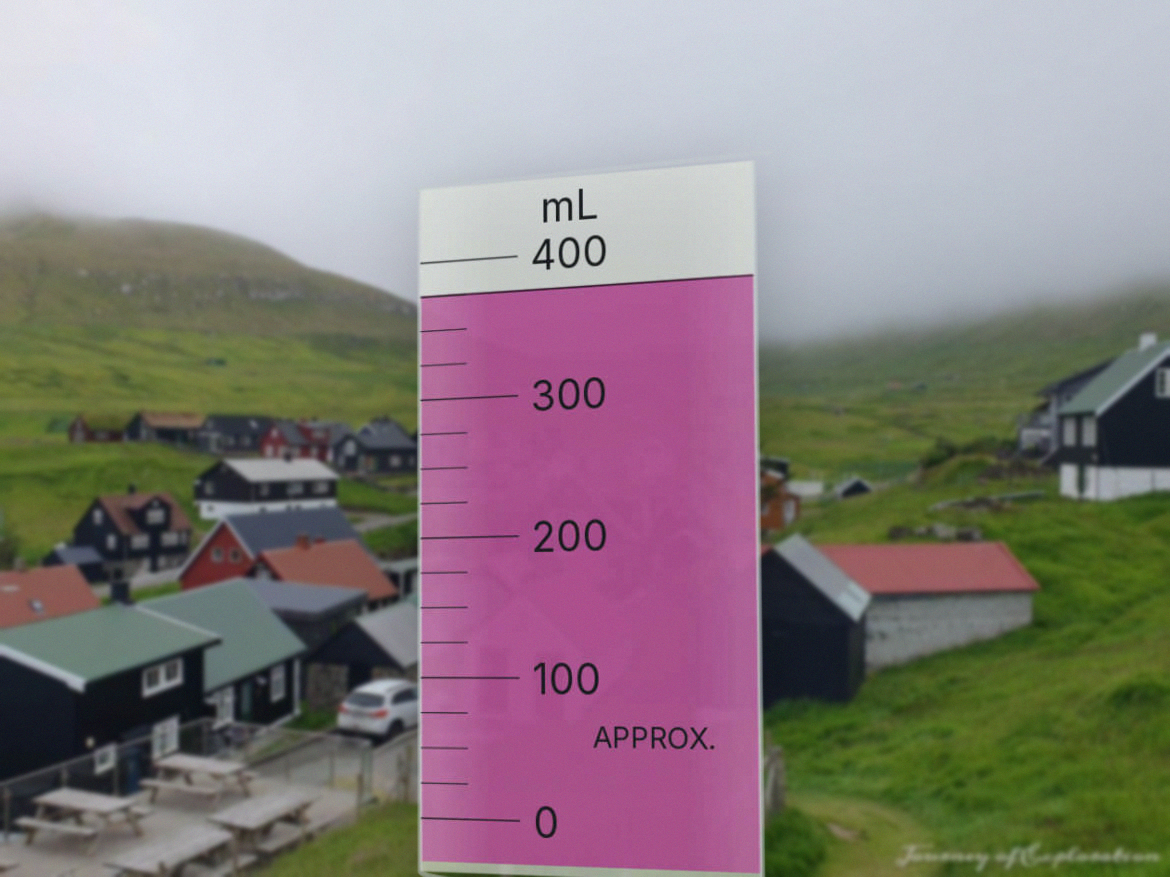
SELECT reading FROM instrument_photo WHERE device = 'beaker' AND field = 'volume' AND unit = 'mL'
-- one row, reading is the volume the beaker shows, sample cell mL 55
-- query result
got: mL 375
